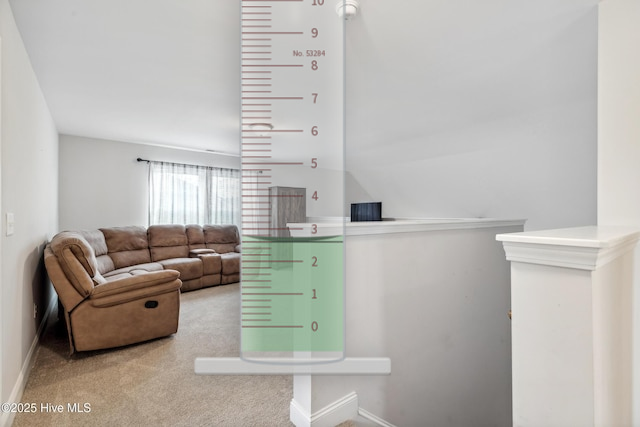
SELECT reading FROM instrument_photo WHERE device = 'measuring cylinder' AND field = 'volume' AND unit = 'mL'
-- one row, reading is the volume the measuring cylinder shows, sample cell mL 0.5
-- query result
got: mL 2.6
